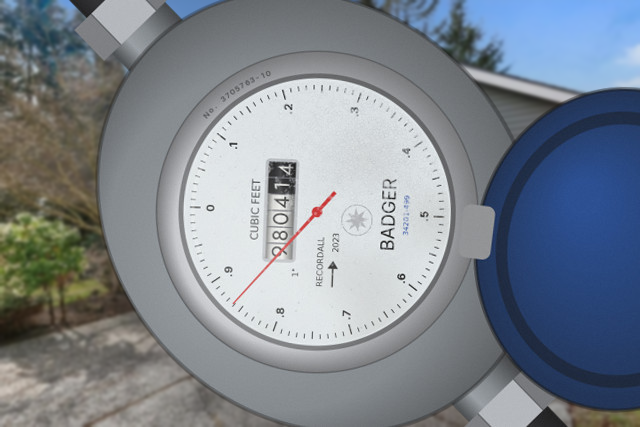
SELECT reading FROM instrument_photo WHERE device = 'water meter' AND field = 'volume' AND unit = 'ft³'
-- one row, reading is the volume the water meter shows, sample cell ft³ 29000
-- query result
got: ft³ 980413.86
